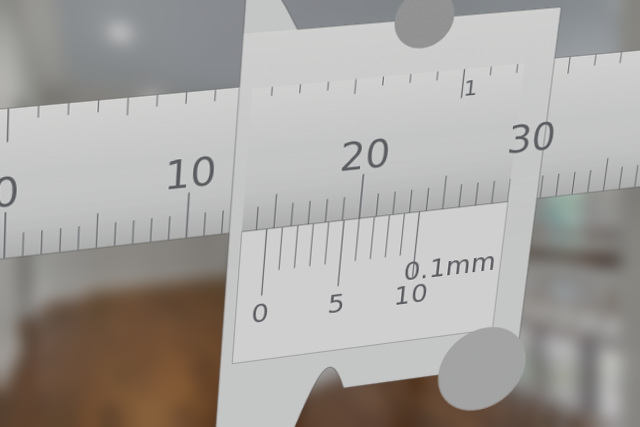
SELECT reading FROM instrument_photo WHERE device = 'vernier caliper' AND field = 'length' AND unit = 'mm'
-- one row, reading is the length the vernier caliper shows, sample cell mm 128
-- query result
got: mm 14.6
